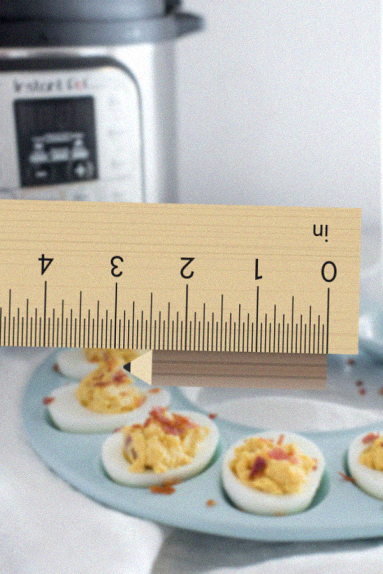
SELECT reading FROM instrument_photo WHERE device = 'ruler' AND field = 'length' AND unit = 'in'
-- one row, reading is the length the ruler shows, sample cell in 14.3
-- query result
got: in 2.875
